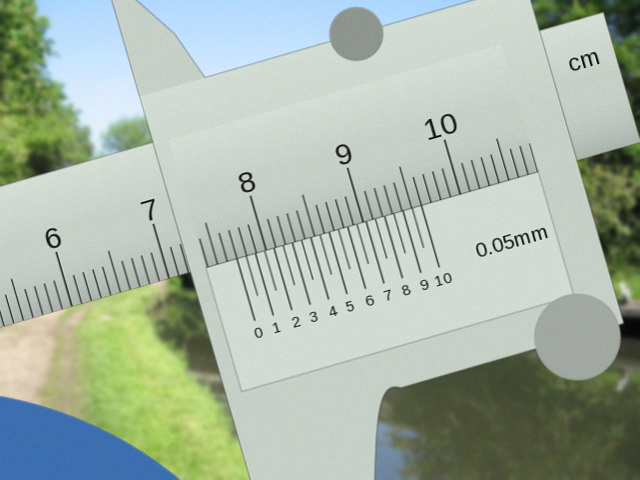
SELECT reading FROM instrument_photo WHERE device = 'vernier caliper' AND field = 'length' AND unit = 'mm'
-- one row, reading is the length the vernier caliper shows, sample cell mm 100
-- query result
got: mm 77.0
